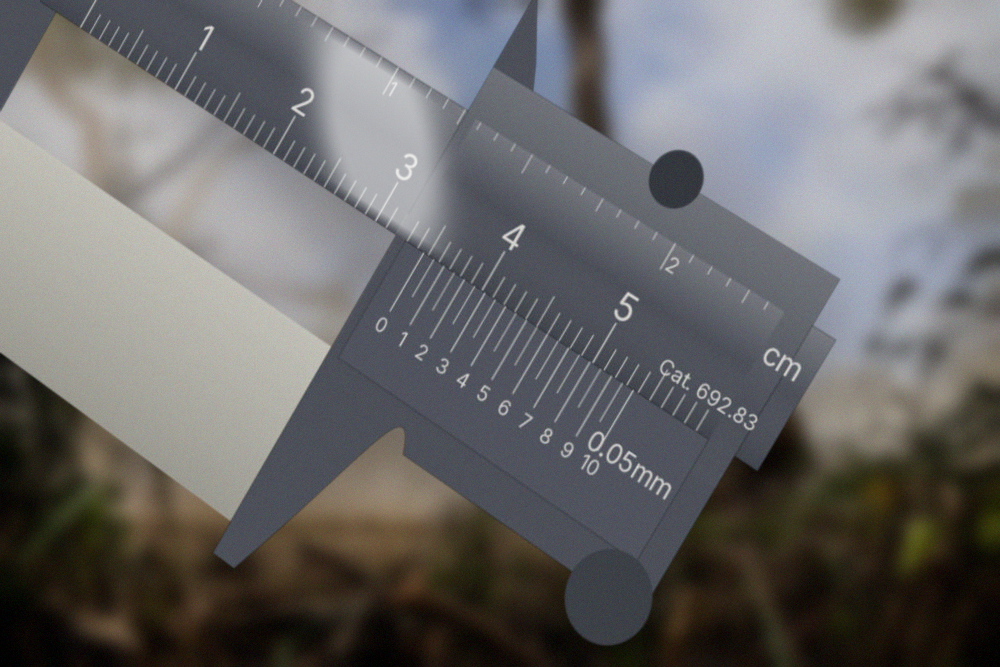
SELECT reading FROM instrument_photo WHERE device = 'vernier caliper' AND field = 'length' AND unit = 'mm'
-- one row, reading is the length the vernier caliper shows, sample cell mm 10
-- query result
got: mm 34.6
